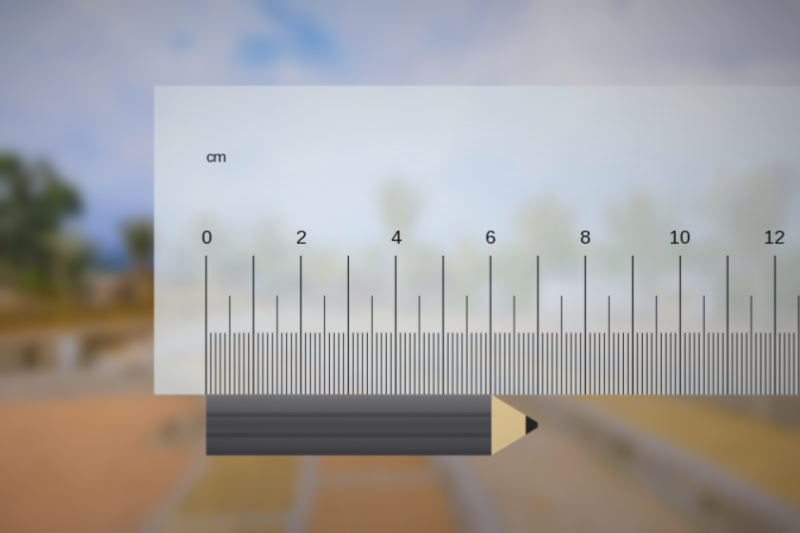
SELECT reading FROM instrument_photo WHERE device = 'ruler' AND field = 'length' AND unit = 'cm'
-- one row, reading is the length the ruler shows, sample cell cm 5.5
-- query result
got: cm 7
